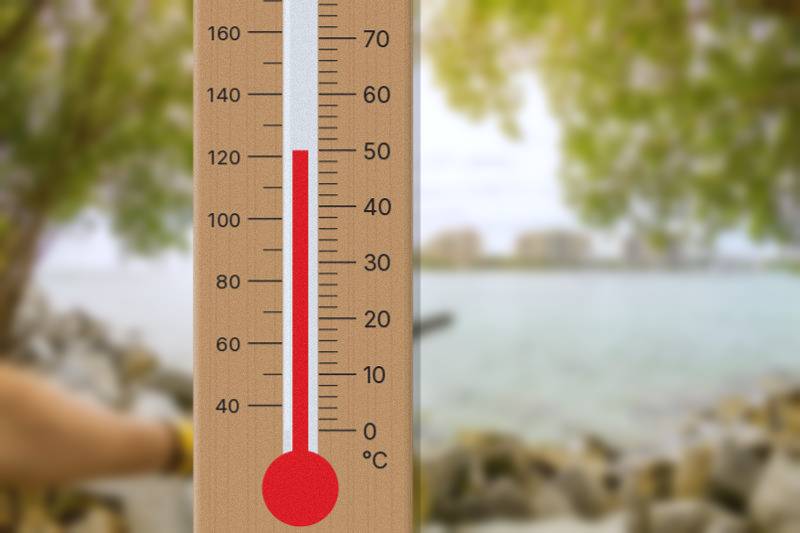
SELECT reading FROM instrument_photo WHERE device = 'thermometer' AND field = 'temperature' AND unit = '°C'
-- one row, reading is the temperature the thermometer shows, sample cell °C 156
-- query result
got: °C 50
